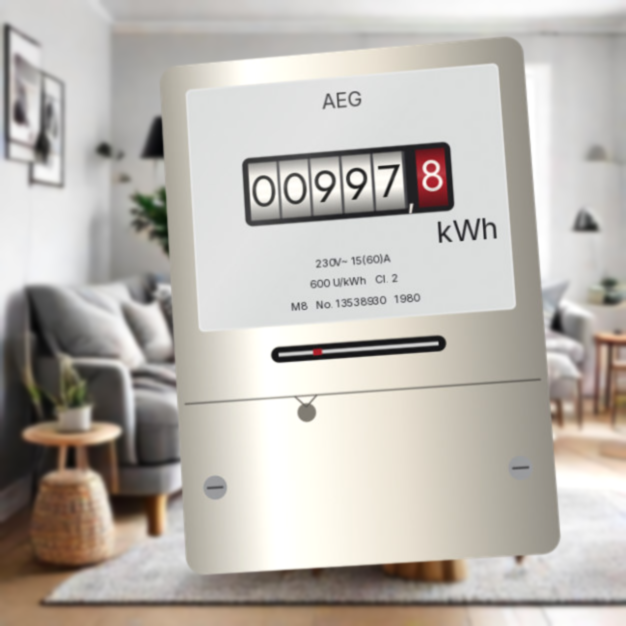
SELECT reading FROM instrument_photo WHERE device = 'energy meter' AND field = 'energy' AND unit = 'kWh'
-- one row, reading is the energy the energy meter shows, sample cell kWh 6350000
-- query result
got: kWh 997.8
